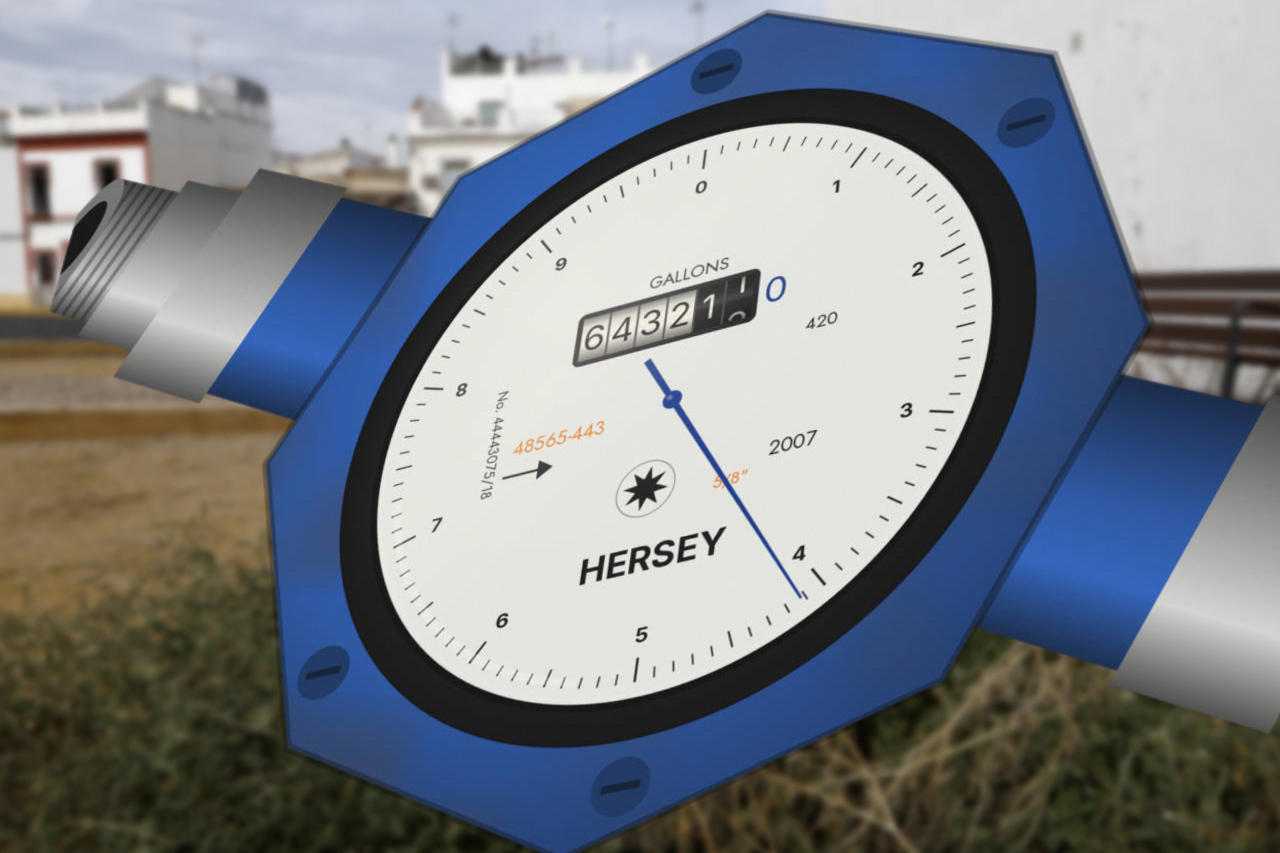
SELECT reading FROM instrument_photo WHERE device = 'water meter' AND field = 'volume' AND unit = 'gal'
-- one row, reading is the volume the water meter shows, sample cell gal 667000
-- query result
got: gal 6432114.1
